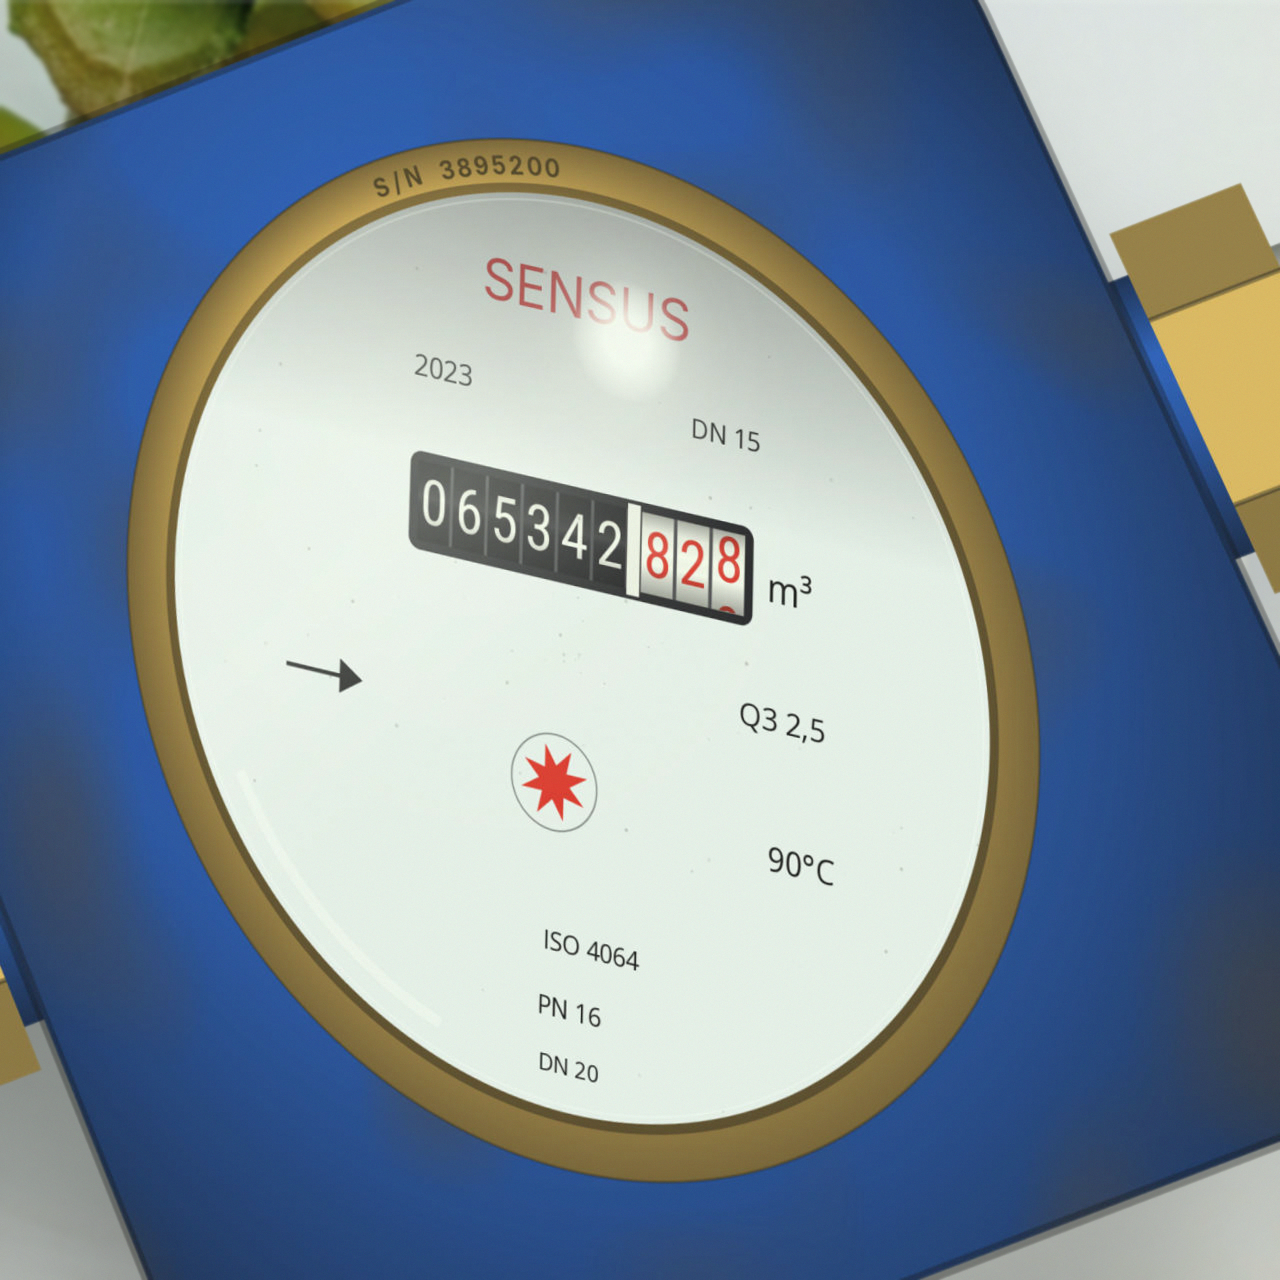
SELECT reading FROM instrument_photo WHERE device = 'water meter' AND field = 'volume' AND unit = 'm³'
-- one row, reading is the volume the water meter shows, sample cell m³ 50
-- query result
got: m³ 65342.828
